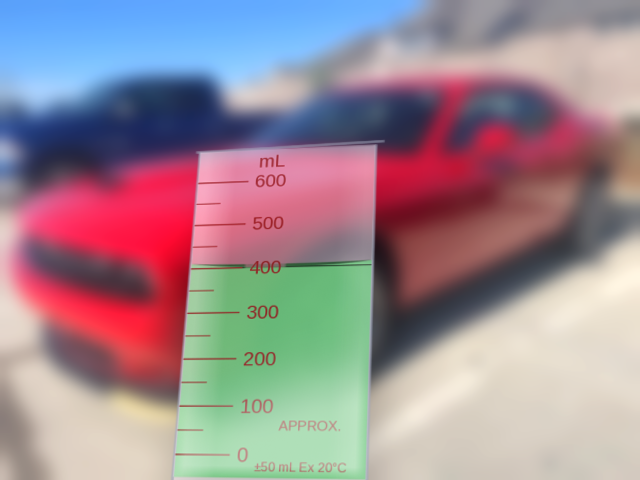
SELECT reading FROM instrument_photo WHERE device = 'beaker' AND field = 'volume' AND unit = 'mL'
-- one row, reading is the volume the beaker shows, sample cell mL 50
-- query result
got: mL 400
